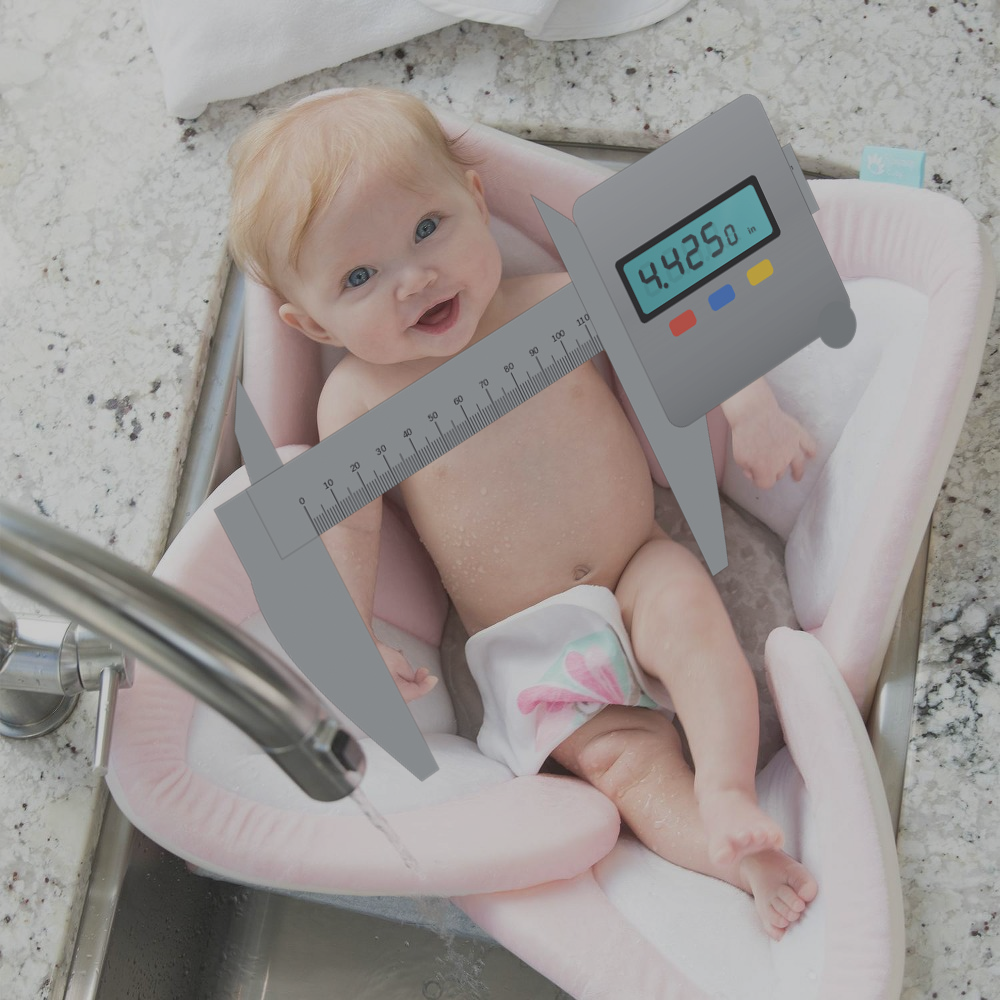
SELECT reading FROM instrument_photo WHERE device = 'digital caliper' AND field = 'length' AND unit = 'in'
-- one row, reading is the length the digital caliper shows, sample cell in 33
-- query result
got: in 4.4250
